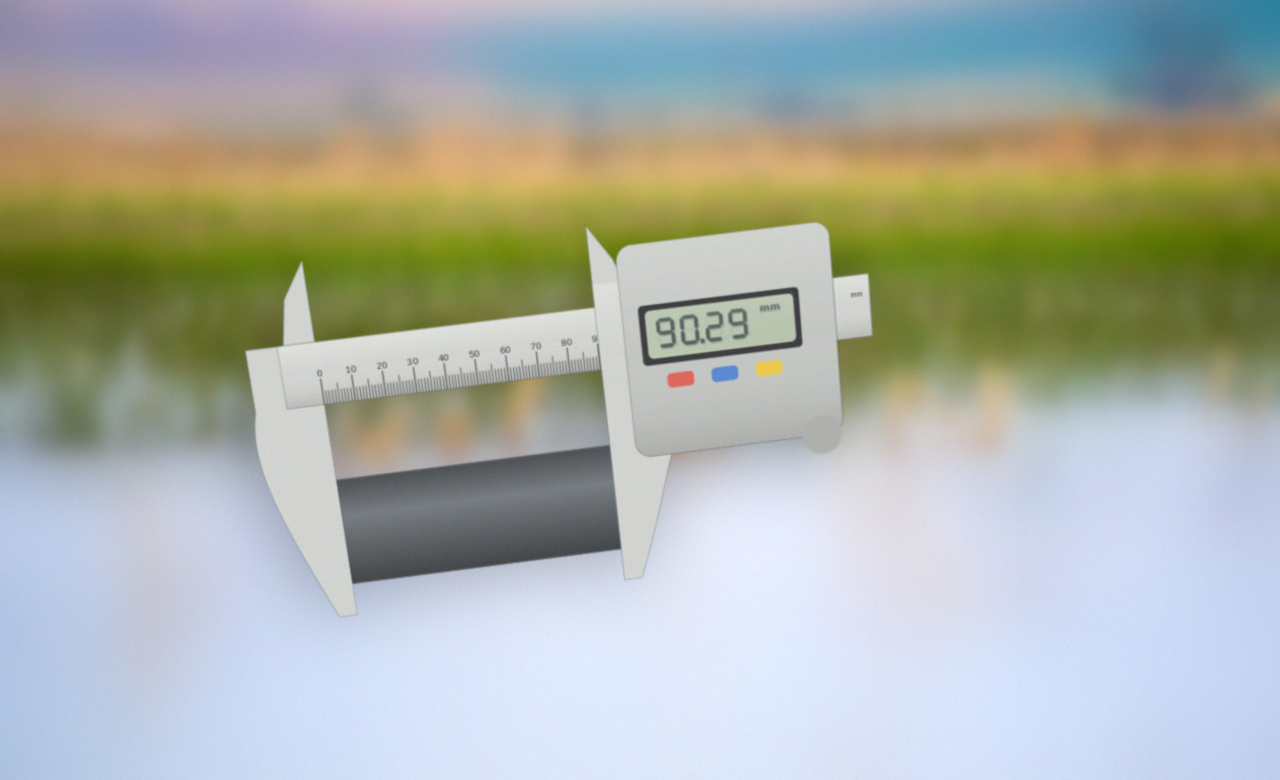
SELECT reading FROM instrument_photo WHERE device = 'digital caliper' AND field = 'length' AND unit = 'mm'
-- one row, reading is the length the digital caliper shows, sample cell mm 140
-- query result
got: mm 90.29
